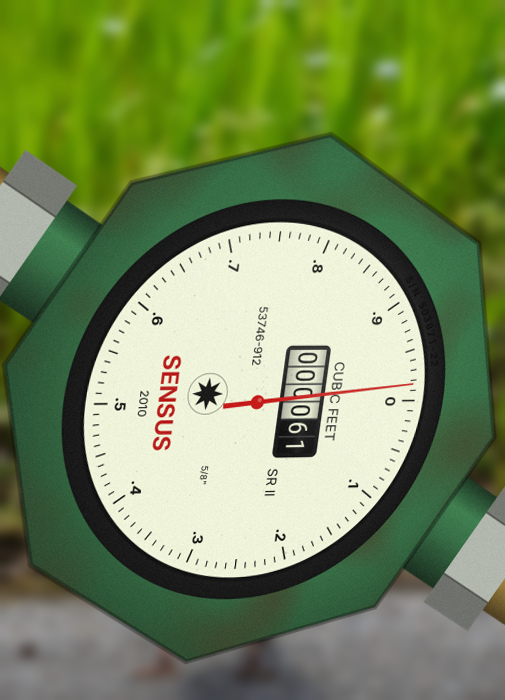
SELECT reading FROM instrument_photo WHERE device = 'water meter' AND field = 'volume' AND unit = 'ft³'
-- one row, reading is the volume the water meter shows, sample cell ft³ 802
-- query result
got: ft³ 60.98
